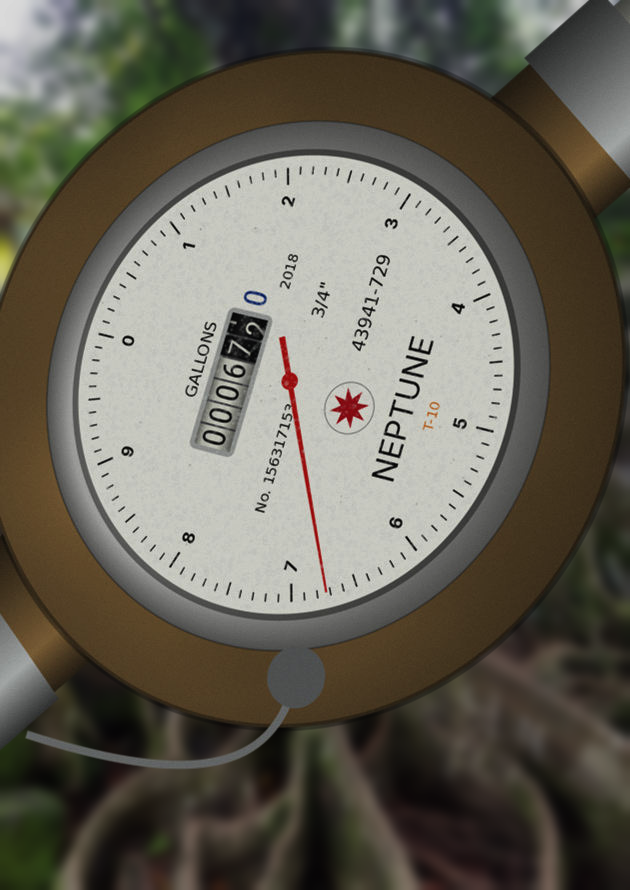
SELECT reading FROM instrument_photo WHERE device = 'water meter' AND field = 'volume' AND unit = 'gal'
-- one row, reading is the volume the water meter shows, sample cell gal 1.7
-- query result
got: gal 6716.7
